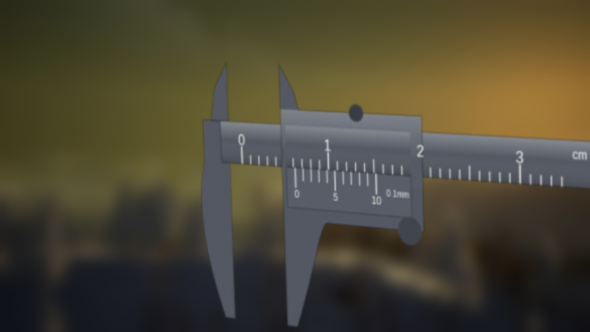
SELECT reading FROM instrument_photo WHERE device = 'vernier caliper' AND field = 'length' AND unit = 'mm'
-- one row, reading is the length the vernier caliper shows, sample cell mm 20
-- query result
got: mm 6.2
